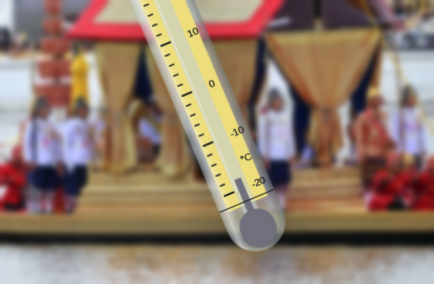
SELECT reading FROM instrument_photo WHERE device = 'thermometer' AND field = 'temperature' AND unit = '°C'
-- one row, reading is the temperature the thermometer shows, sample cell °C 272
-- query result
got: °C -18
